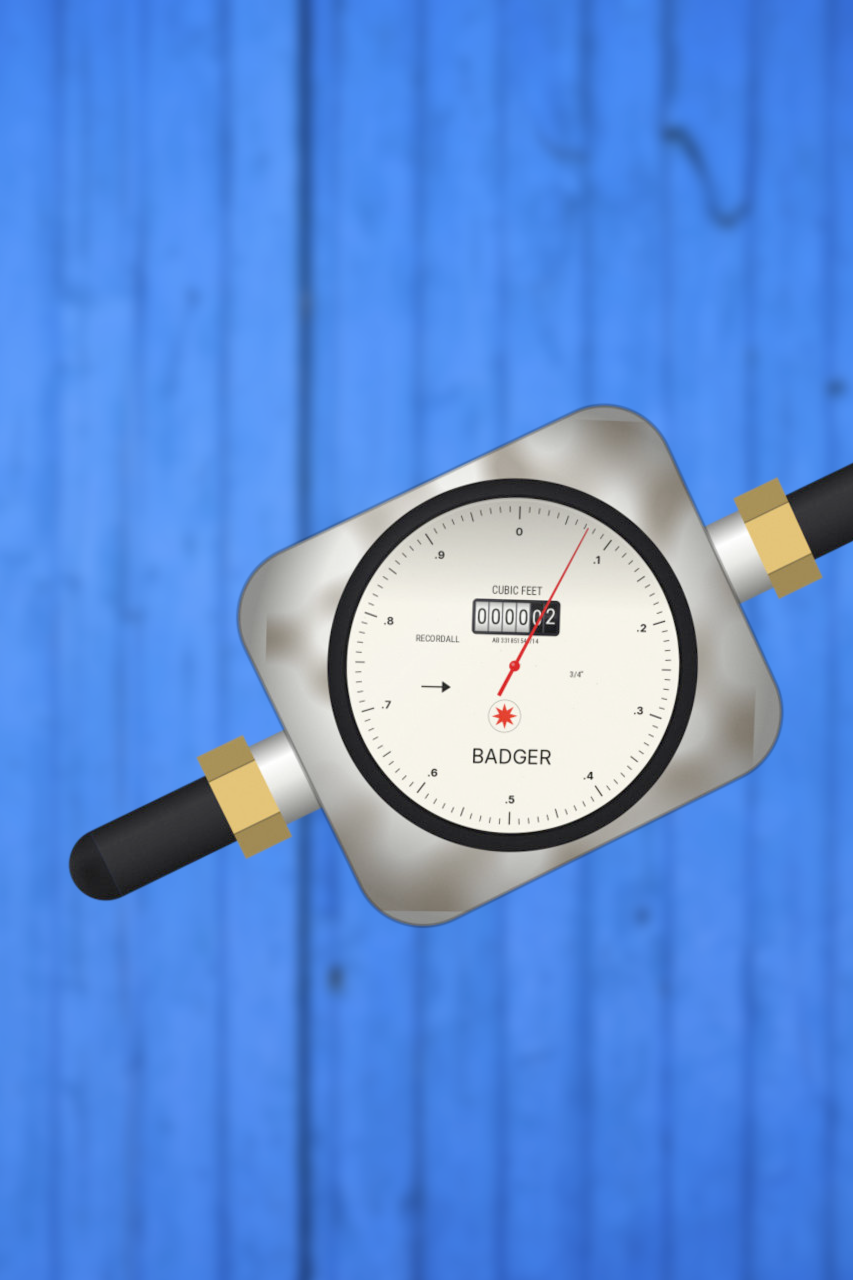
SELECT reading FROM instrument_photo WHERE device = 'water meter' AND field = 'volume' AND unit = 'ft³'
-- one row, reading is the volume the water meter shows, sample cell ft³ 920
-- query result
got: ft³ 2.07
